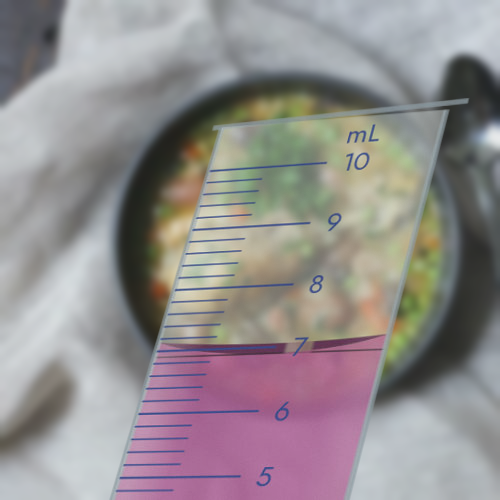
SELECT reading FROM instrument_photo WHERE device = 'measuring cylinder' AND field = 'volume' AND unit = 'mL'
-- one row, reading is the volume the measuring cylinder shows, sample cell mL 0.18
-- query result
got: mL 6.9
